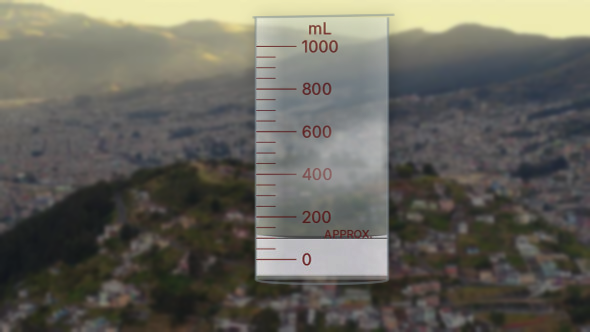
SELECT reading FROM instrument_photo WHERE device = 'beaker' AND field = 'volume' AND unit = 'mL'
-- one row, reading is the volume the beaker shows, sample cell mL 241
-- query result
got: mL 100
